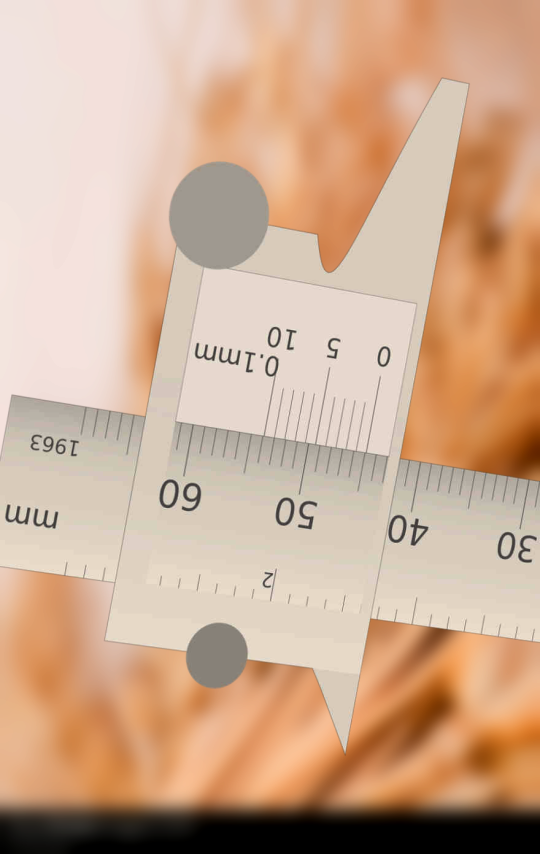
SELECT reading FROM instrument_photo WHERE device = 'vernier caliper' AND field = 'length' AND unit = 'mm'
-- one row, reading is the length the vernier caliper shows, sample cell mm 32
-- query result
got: mm 44.9
